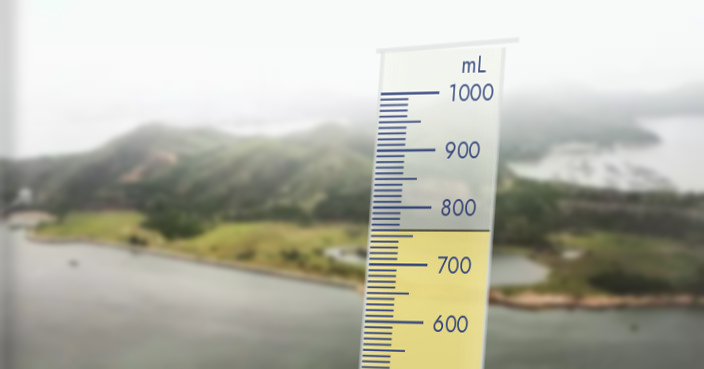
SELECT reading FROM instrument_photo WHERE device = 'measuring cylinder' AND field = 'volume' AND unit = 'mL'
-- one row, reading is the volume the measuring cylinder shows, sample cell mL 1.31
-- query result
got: mL 760
